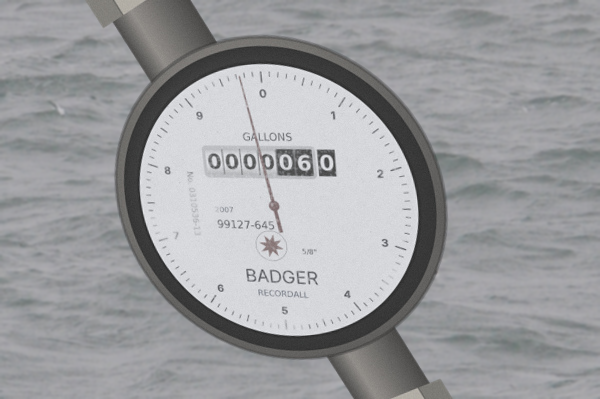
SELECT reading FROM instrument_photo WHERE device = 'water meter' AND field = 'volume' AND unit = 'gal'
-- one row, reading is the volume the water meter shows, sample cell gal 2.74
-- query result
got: gal 59.7
